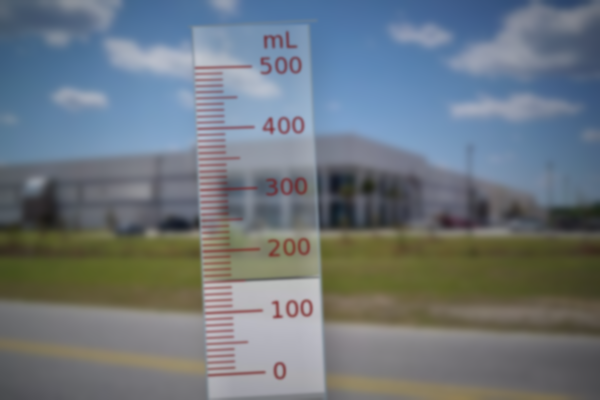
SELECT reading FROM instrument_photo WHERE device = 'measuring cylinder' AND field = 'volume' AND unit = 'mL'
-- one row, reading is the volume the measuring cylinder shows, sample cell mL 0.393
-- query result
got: mL 150
